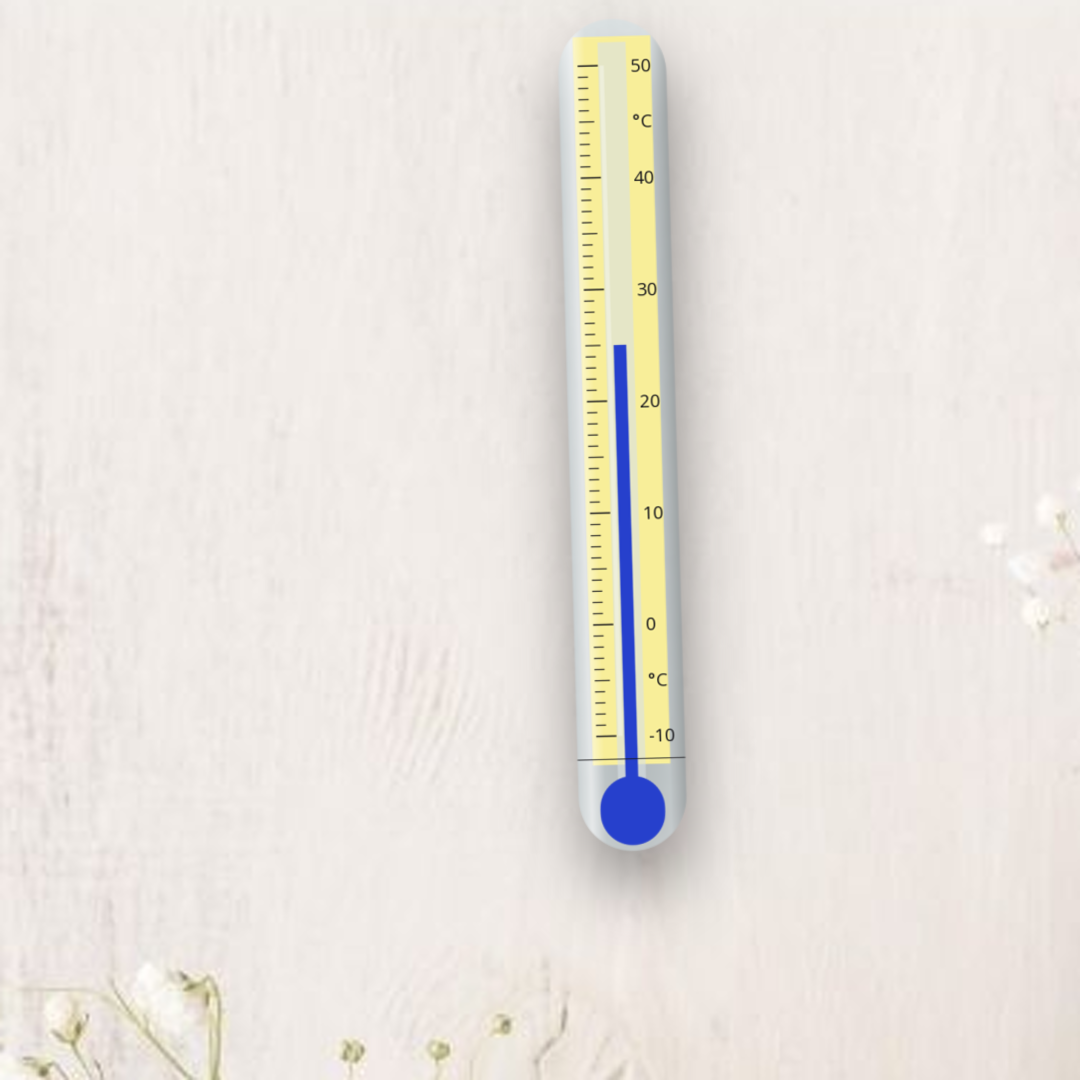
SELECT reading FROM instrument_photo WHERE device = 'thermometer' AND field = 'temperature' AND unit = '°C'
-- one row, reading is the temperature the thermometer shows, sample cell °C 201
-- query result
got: °C 25
